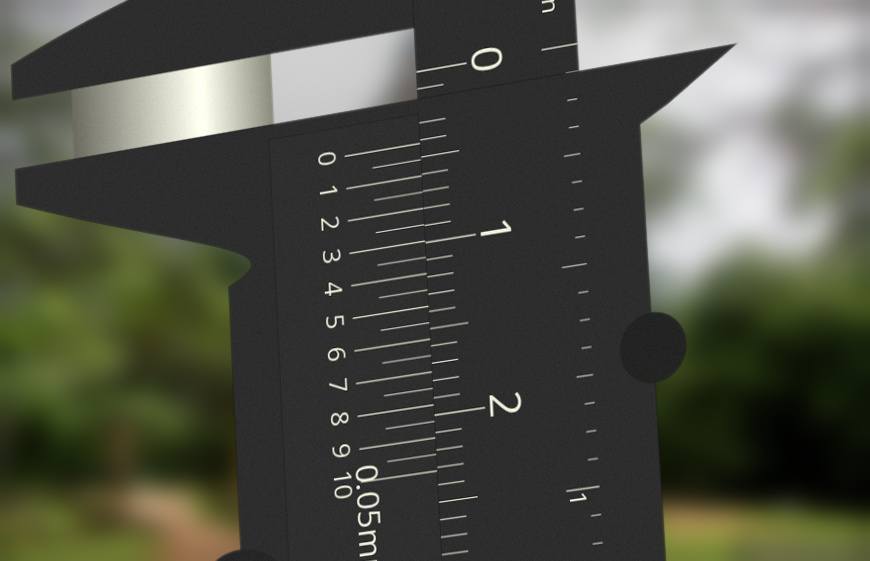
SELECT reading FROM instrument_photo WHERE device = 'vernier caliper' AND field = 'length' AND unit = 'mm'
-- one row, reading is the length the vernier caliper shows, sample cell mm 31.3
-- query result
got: mm 4.2
